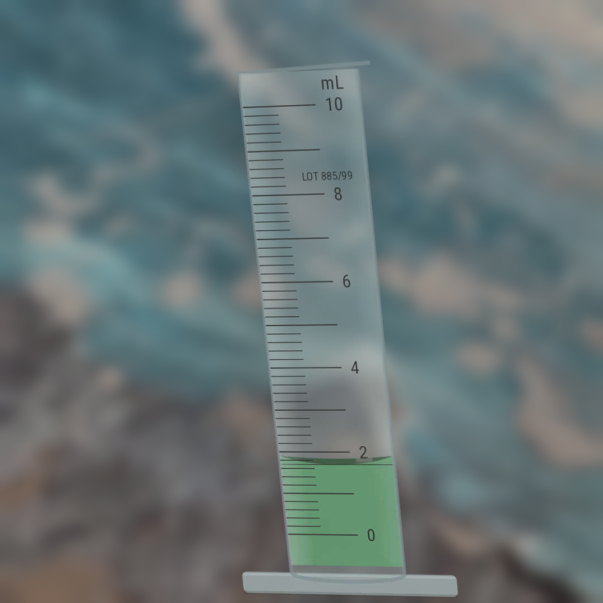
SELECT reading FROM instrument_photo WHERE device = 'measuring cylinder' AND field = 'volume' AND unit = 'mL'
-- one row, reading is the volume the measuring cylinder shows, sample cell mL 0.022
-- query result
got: mL 1.7
